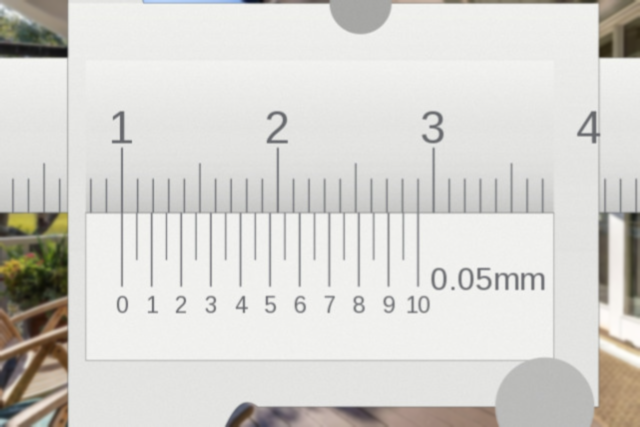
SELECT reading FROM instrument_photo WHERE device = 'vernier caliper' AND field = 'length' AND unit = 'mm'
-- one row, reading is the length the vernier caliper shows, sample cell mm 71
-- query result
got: mm 10.0
